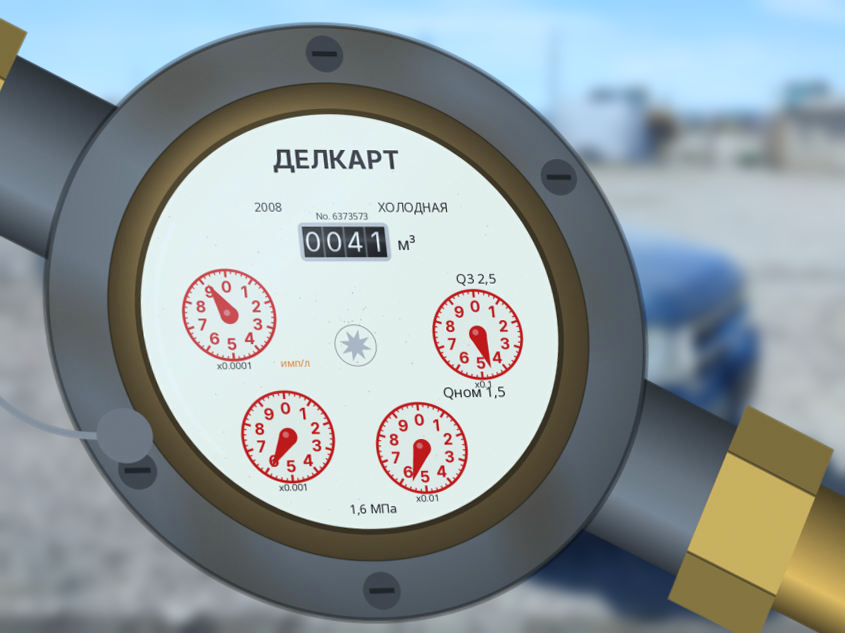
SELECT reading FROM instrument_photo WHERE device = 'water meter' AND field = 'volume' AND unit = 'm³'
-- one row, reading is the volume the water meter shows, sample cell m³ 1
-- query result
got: m³ 41.4559
